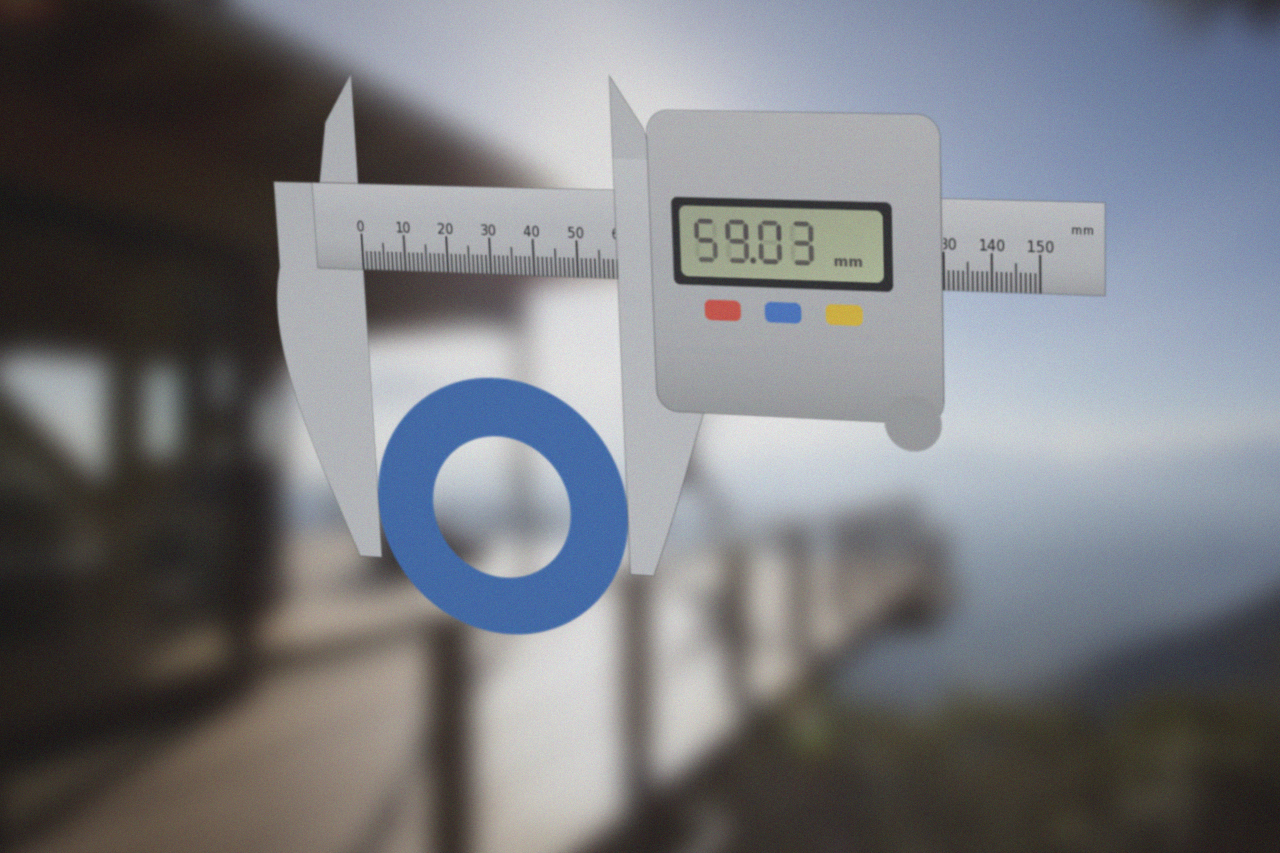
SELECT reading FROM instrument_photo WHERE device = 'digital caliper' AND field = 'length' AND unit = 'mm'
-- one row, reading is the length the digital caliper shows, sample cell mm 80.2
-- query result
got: mm 59.03
